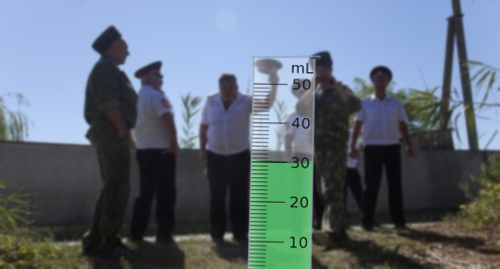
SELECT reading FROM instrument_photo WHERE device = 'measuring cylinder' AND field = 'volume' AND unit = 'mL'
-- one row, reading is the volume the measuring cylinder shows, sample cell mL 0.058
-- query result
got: mL 30
